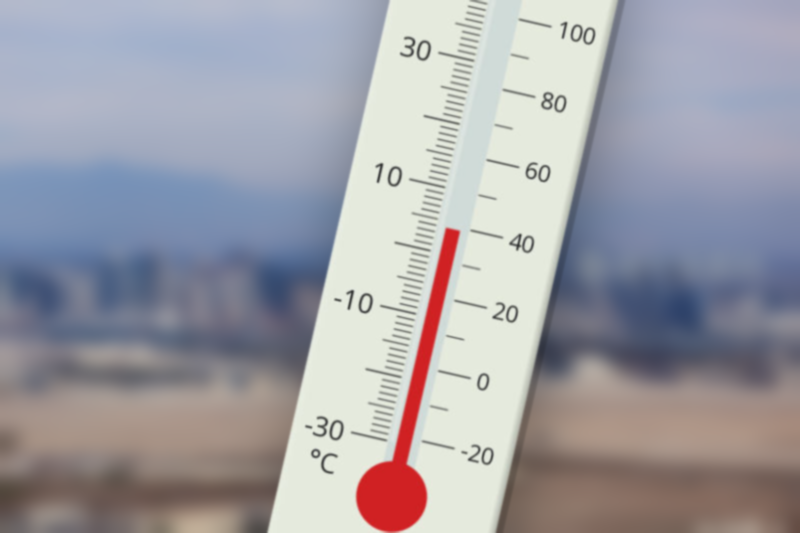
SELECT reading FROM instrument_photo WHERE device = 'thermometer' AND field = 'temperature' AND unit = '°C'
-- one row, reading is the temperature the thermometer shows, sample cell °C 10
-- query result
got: °C 4
